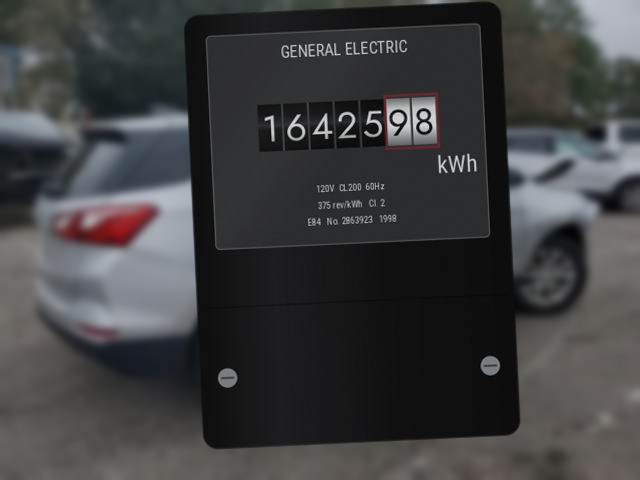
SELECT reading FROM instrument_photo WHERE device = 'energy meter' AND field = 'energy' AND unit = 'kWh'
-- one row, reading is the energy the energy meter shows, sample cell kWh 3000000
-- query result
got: kWh 16425.98
